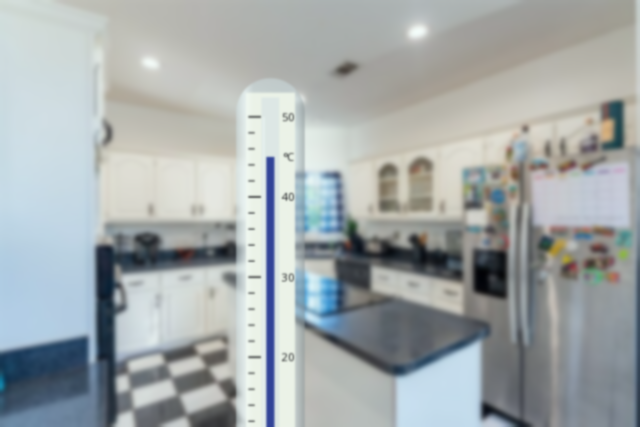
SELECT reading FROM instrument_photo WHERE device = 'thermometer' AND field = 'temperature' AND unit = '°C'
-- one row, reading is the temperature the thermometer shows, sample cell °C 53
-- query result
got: °C 45
